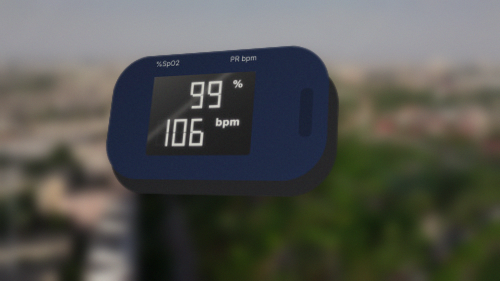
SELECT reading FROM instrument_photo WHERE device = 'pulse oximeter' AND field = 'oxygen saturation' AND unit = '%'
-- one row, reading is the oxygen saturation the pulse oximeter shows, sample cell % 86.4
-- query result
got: % 99
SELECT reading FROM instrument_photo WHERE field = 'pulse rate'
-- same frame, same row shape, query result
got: bpm 106
